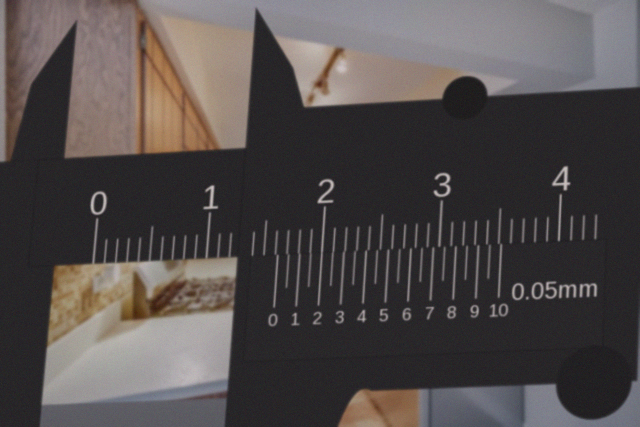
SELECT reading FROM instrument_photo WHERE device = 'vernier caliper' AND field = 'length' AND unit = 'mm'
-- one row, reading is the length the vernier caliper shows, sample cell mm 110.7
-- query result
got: mm 16.2
